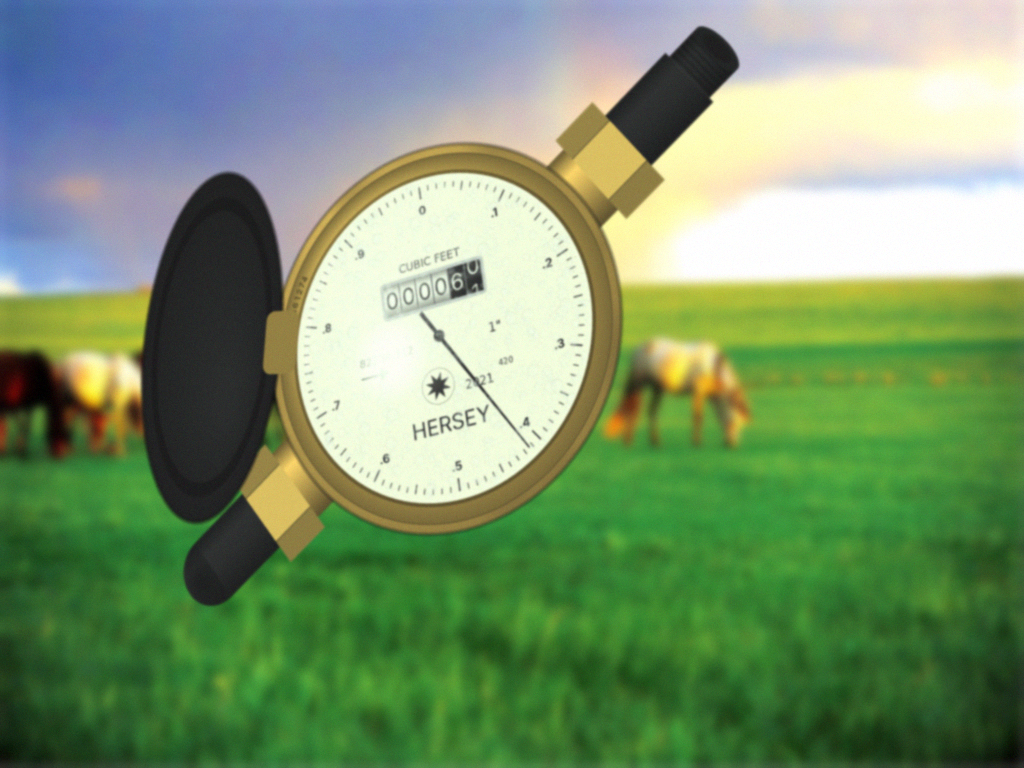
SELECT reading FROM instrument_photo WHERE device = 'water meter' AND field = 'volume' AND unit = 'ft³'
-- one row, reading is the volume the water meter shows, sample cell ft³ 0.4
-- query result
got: ft³ 60.41
